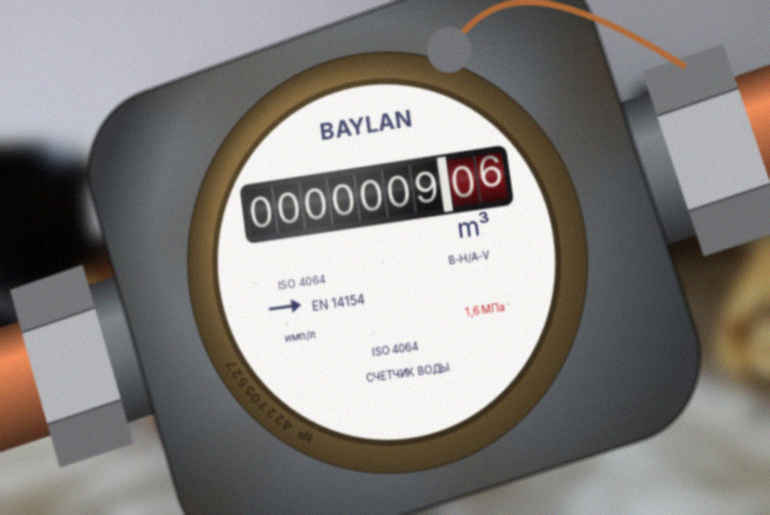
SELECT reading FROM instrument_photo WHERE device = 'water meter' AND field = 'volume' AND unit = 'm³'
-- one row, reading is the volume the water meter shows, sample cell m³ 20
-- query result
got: m³ 9.06
